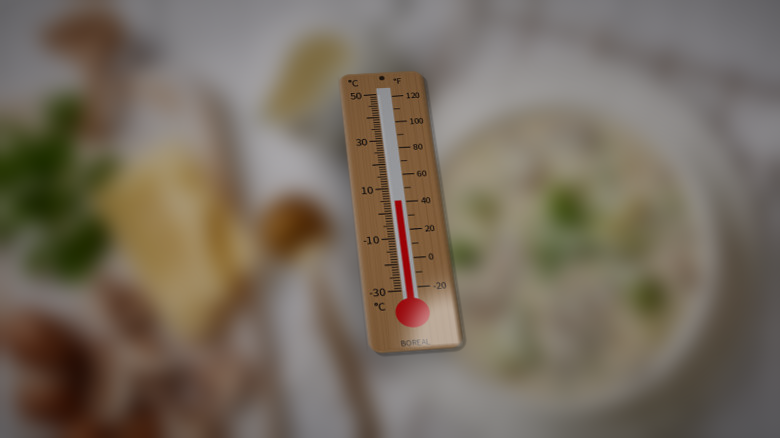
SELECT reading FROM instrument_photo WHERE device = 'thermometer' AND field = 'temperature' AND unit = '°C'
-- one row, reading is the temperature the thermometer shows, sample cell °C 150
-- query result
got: °C 5
